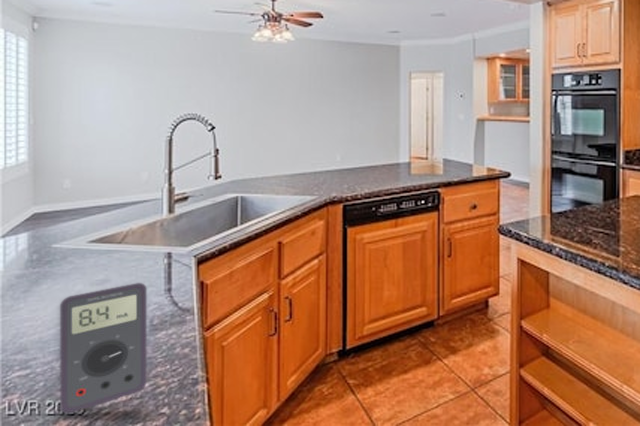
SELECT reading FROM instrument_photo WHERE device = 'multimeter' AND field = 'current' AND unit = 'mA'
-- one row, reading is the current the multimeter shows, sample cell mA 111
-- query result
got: mA 8.4
